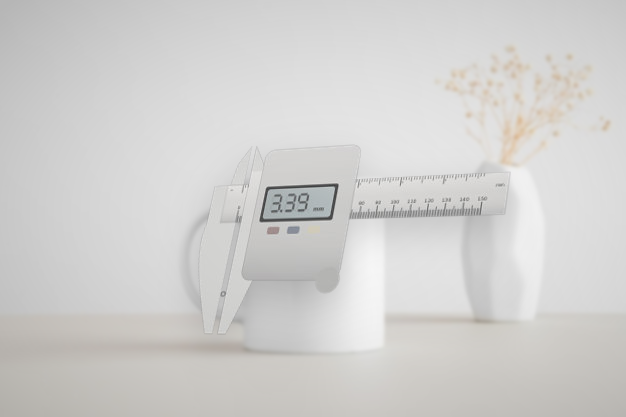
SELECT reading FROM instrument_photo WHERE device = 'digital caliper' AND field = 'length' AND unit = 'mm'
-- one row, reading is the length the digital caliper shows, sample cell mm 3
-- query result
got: mm 3.39
